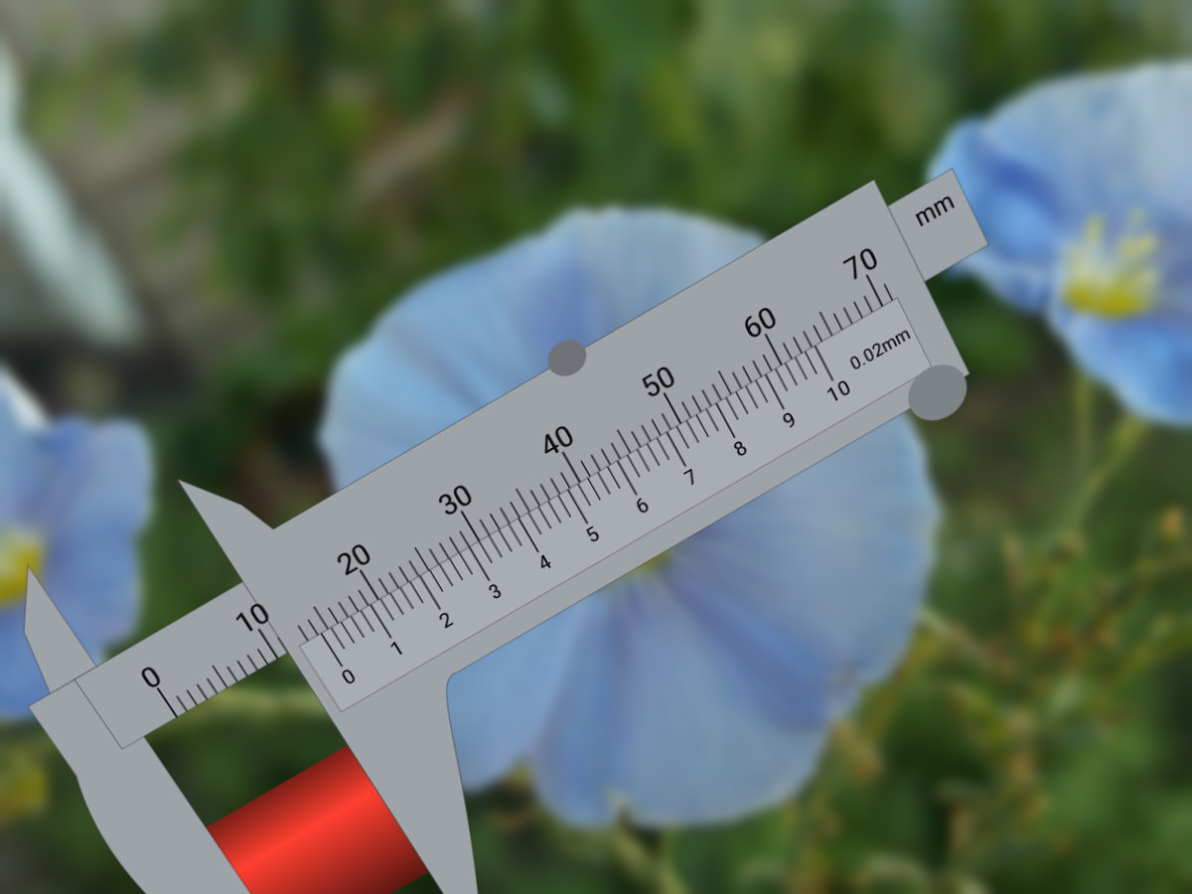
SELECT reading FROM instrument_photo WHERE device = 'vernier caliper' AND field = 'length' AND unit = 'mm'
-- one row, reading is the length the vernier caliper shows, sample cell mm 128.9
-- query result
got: mm 14.3
